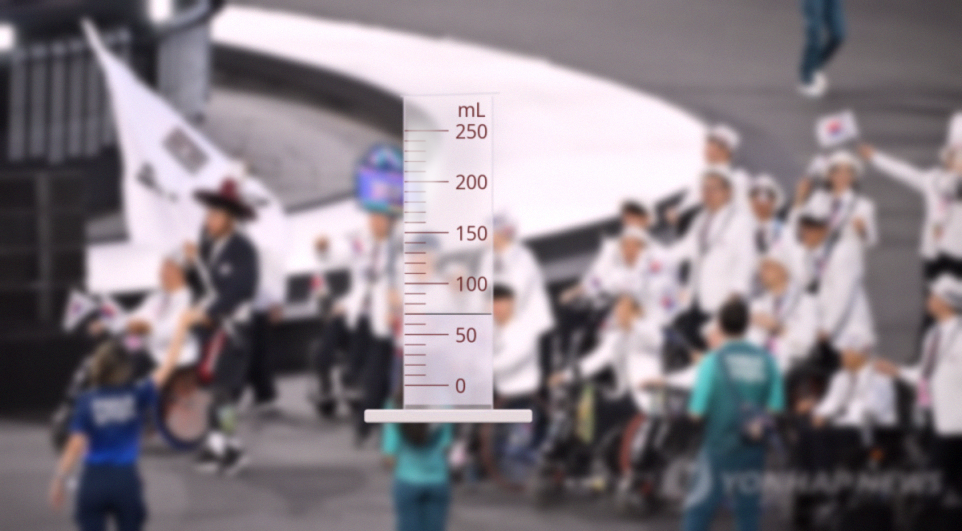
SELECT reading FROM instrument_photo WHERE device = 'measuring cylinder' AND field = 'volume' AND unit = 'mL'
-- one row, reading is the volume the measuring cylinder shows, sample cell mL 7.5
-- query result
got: mL 70
